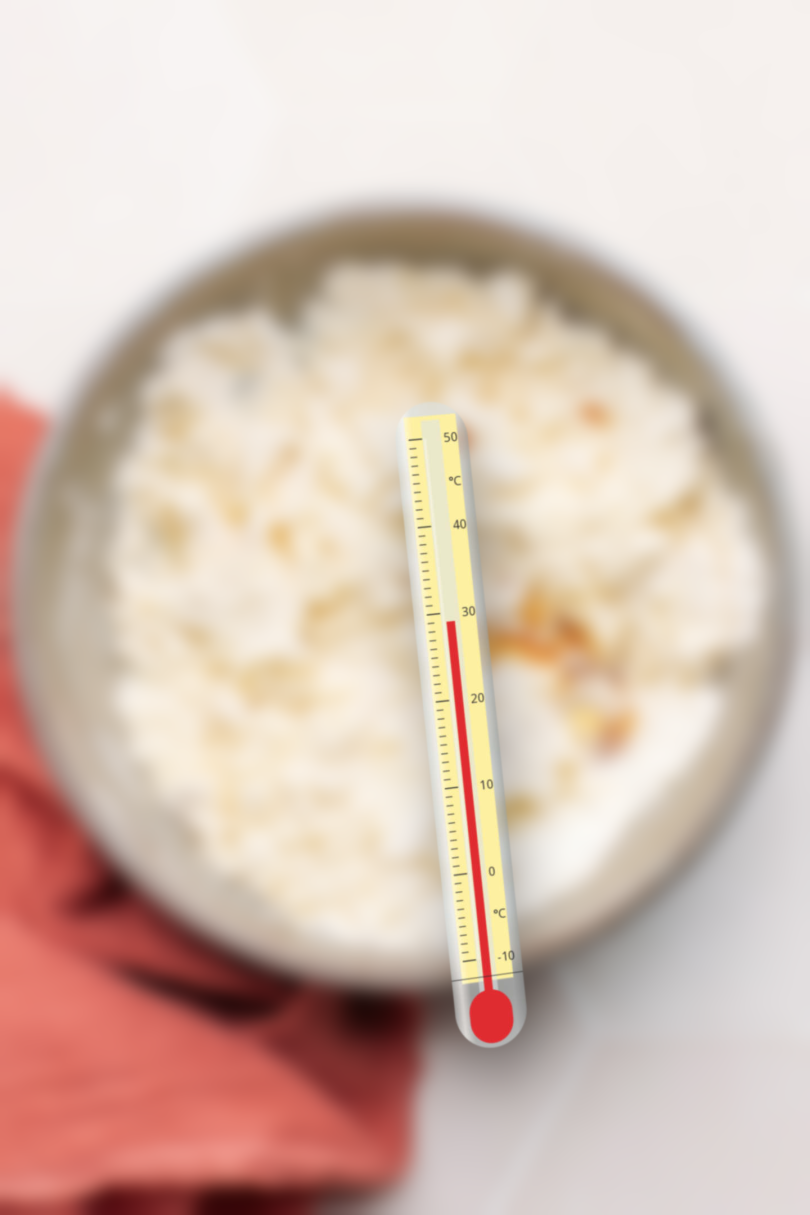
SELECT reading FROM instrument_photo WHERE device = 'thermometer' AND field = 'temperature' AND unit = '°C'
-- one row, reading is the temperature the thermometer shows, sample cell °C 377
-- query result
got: °C 29
